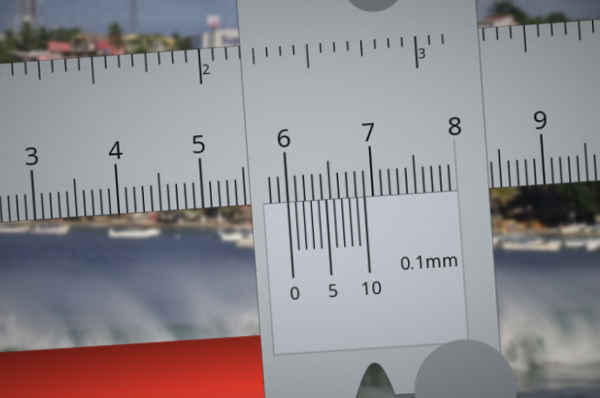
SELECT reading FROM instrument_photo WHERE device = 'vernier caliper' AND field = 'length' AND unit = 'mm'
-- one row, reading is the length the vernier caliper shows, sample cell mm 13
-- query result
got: mm 60.0
